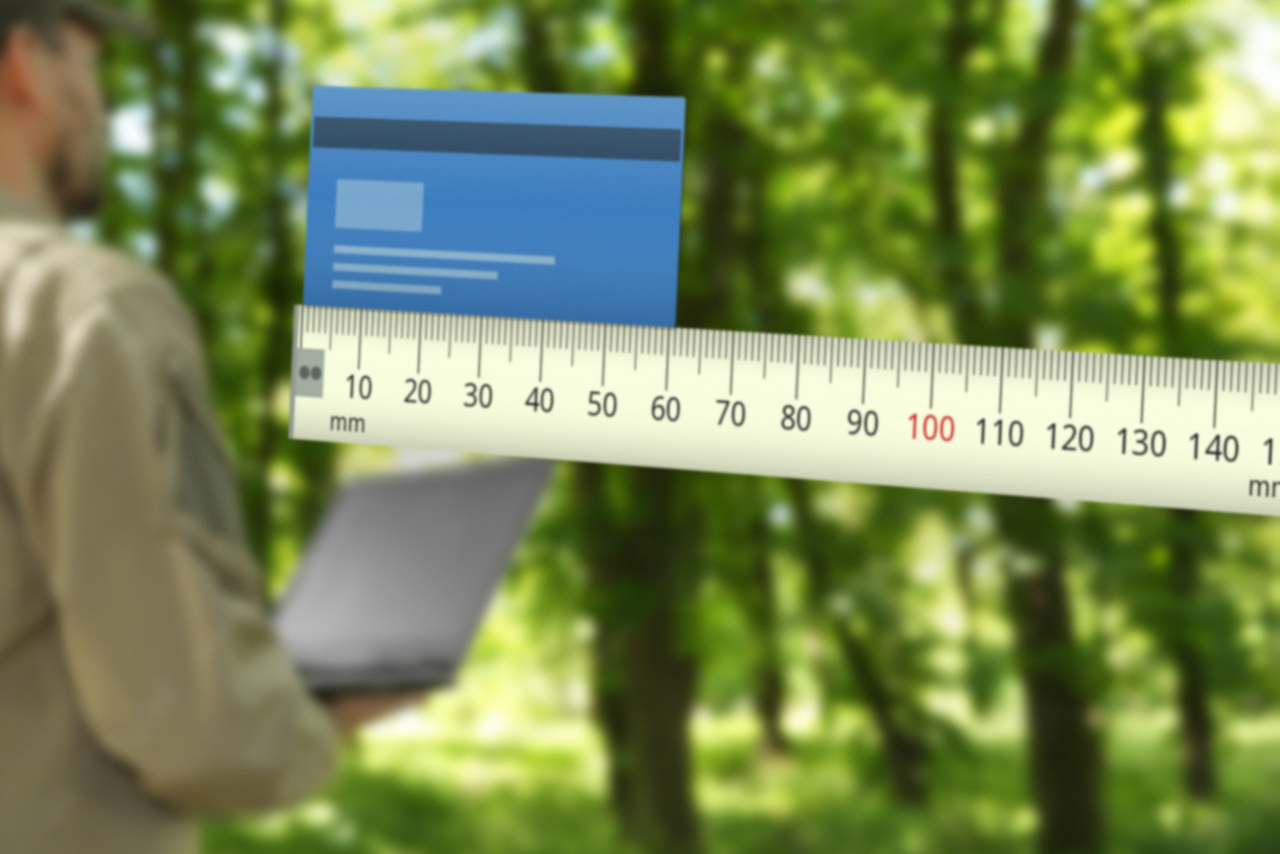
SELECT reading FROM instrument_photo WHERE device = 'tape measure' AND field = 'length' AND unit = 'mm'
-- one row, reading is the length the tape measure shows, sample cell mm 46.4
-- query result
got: mm 61
